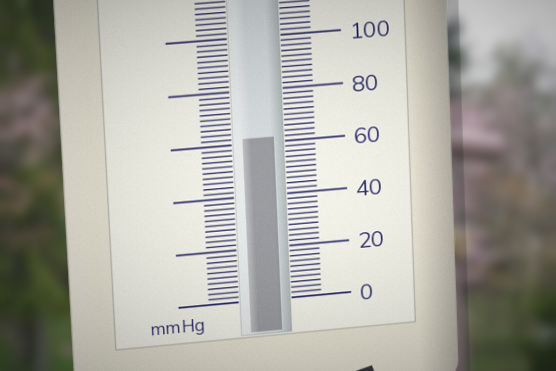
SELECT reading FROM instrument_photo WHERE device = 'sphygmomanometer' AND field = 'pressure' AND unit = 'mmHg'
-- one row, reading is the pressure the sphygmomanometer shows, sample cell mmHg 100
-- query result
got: mmHg 62
